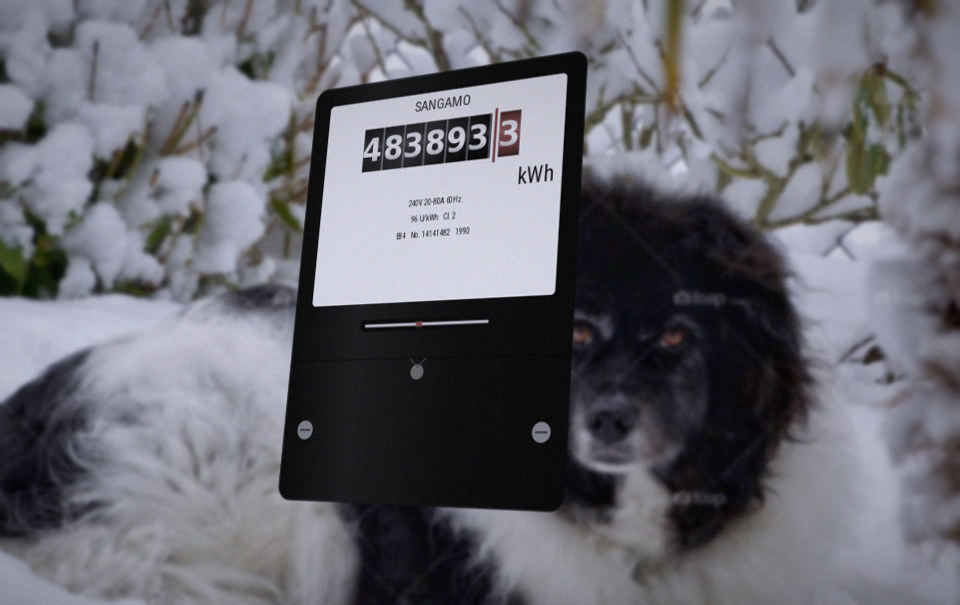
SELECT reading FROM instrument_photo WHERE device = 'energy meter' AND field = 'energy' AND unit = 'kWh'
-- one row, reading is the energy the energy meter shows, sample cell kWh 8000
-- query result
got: kWh 483893.3
